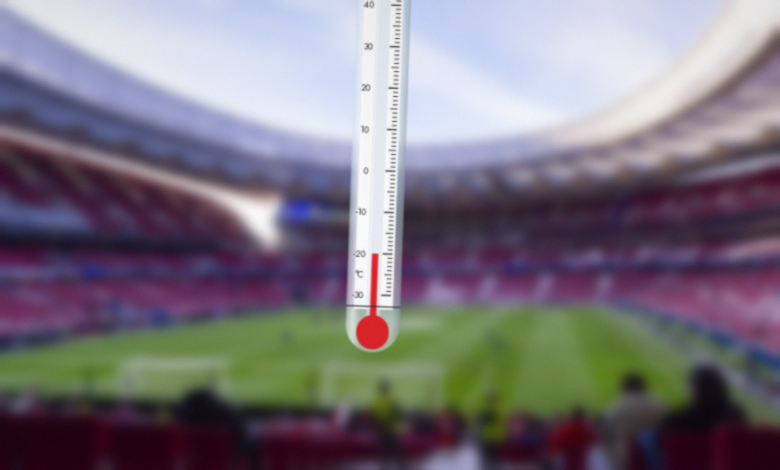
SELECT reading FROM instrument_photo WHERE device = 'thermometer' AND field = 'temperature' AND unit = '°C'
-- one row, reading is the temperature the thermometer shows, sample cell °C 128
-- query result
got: °C -20
